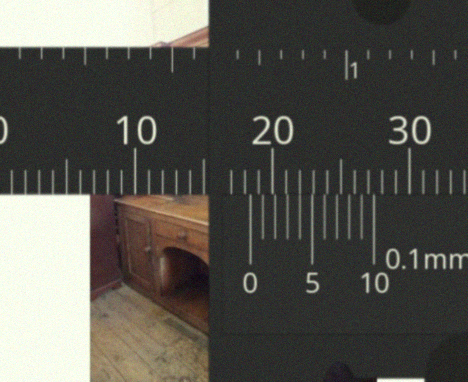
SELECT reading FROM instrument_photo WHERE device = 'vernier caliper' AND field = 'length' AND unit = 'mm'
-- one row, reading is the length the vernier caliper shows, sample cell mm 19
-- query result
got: mm 18.4
